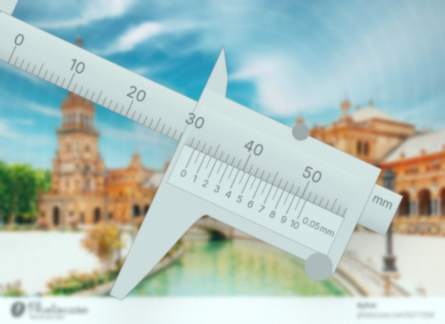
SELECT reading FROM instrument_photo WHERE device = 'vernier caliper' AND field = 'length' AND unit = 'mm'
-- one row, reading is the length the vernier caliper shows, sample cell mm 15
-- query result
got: mm 31.8
